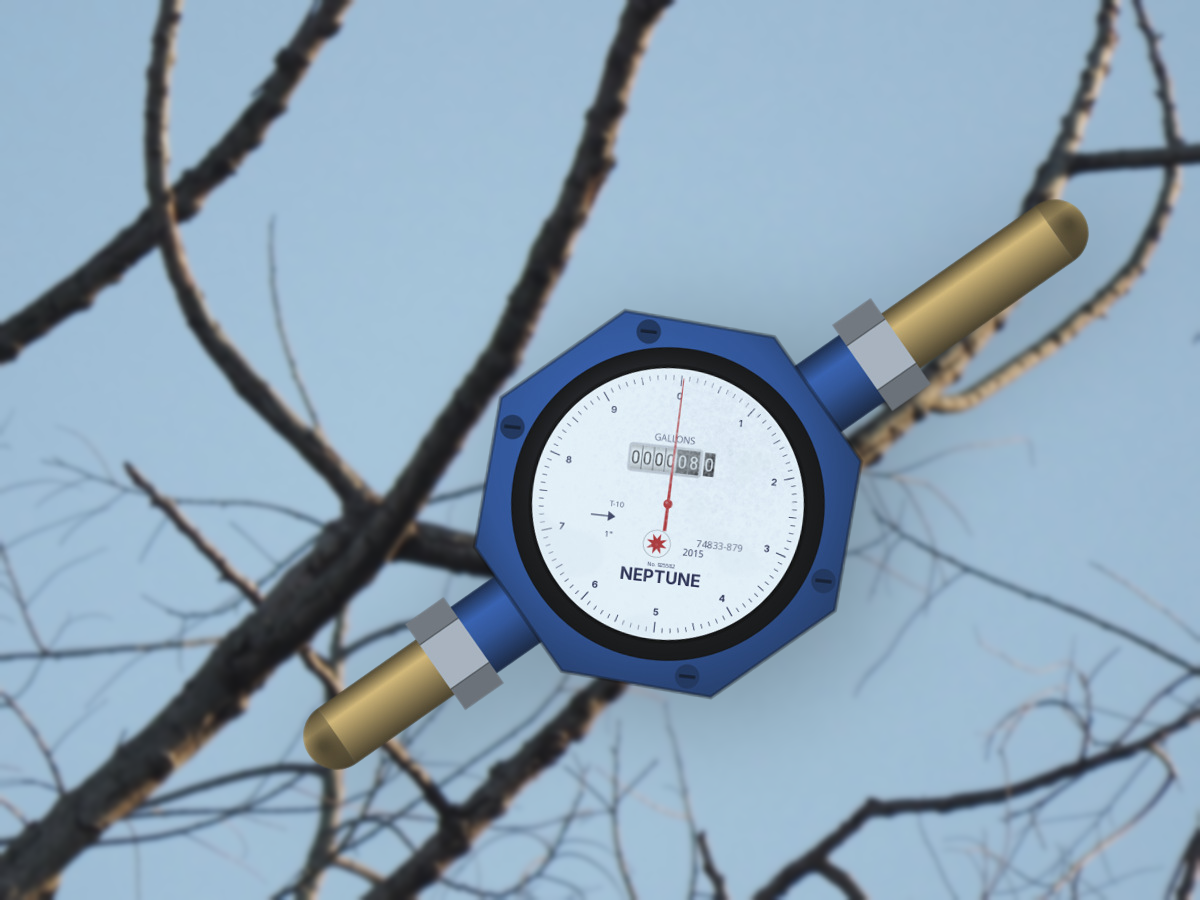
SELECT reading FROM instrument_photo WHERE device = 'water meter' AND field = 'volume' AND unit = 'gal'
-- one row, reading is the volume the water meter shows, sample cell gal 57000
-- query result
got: gal 80.0
